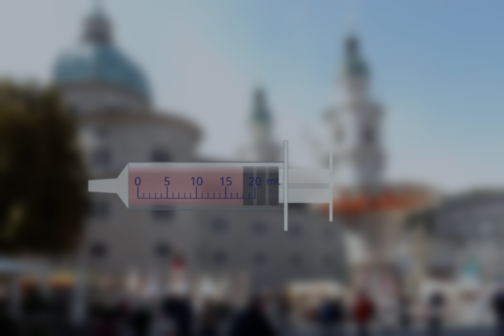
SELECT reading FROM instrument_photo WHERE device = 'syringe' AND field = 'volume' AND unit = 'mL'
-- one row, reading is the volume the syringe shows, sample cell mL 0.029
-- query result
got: mL 18
